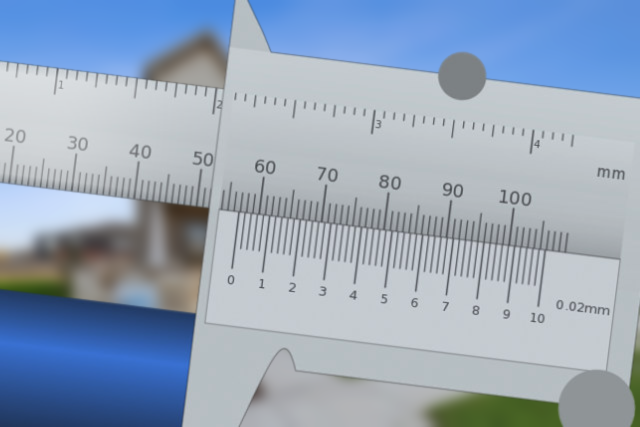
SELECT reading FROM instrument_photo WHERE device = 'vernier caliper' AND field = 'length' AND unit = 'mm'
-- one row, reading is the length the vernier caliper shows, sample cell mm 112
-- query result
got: mm 56.8
